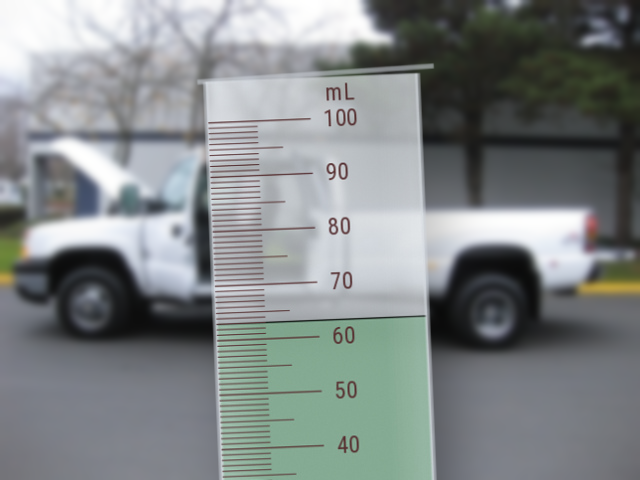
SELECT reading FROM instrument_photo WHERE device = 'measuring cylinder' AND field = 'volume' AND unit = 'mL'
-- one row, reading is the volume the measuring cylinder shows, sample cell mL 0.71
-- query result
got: mL 63
